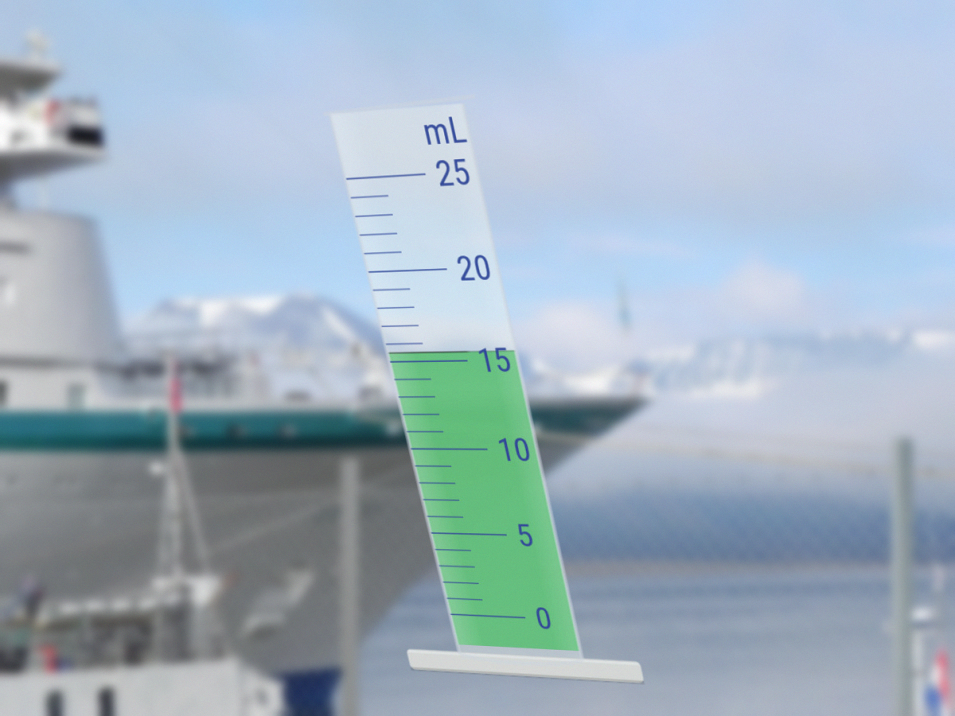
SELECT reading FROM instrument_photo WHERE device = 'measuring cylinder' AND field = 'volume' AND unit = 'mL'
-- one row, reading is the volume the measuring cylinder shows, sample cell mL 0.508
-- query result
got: mL 15.5
